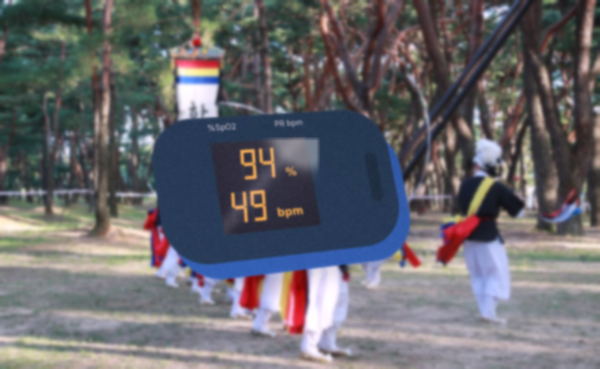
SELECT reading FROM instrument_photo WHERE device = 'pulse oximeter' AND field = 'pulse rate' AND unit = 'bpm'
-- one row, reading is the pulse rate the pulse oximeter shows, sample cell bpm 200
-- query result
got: bpm 49
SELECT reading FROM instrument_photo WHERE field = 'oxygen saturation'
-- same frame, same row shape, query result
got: % 94
